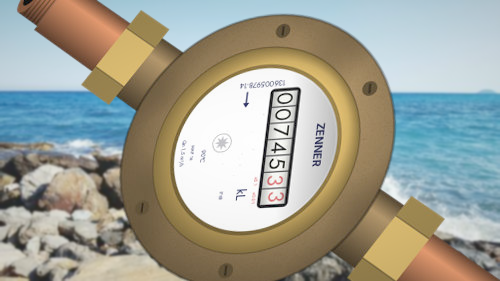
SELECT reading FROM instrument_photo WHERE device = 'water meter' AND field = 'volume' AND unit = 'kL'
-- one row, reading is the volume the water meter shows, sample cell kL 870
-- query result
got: kL 745.33
